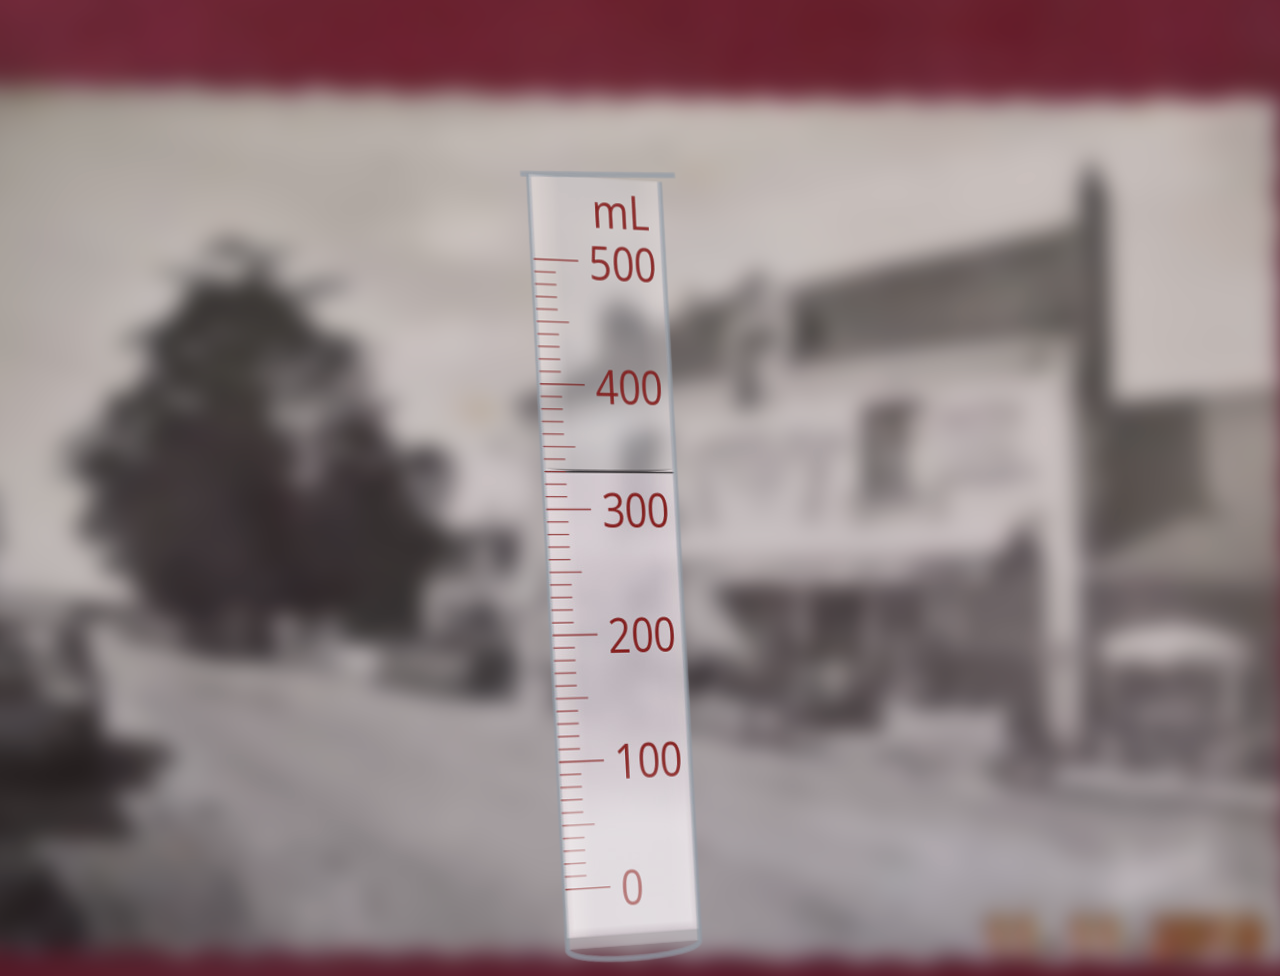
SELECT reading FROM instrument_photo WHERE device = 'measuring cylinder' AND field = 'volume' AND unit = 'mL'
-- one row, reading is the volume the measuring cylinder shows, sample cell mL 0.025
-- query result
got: mL 330
